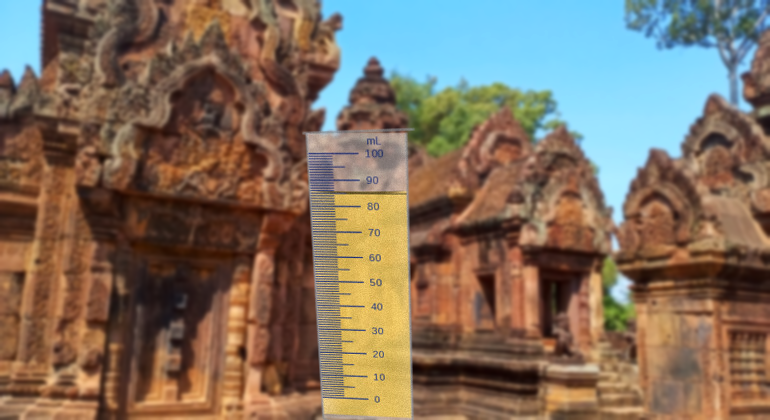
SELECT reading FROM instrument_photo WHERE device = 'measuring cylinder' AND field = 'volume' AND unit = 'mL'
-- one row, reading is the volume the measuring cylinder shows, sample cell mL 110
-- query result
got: mL 85
